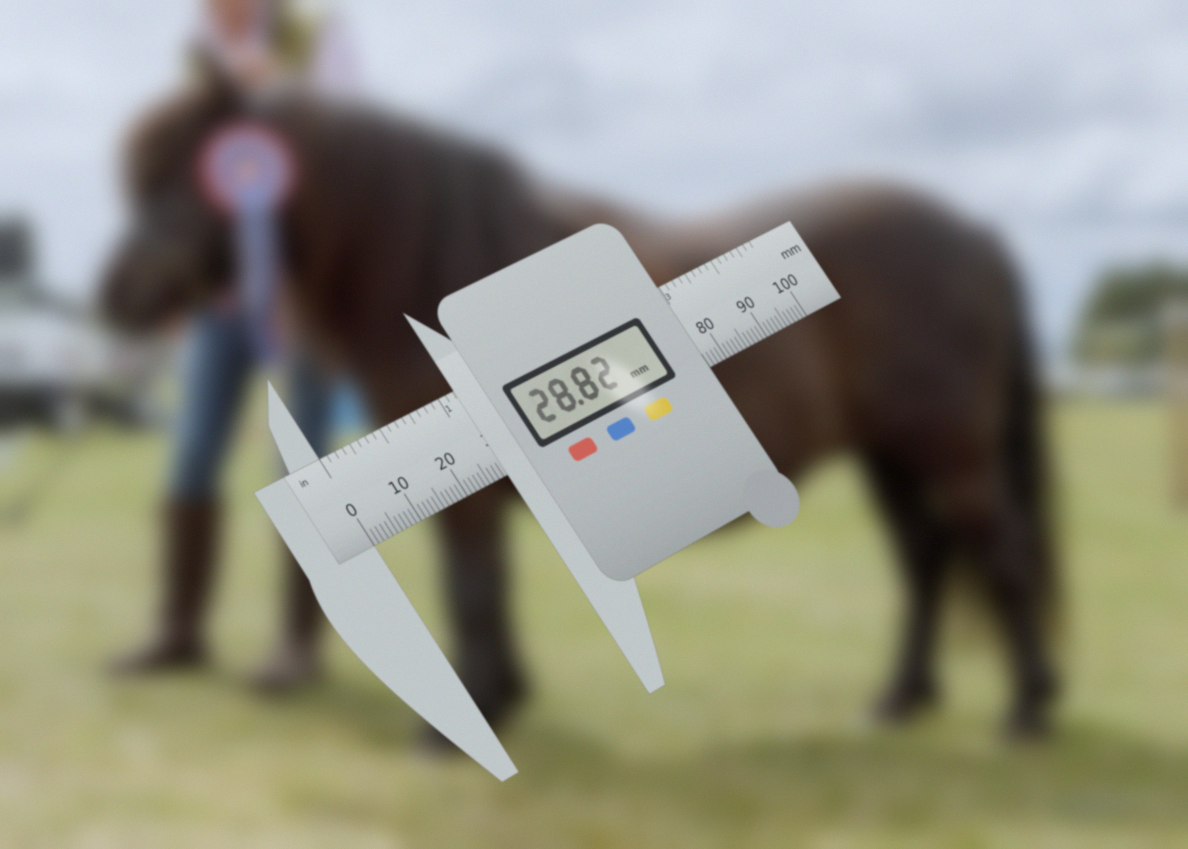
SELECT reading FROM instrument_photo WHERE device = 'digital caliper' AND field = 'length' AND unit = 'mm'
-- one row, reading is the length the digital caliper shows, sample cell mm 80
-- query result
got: mm 28.82
